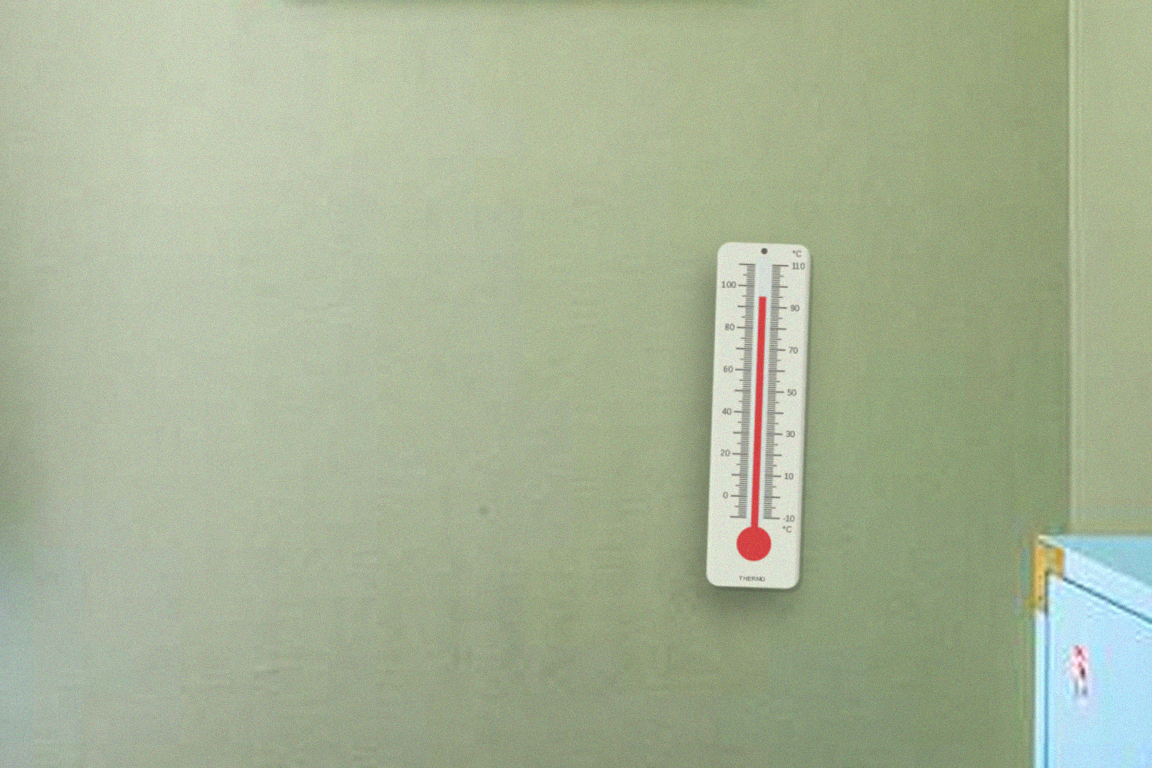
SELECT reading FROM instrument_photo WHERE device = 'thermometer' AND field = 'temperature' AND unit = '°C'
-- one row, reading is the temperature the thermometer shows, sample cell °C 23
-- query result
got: °C 95
